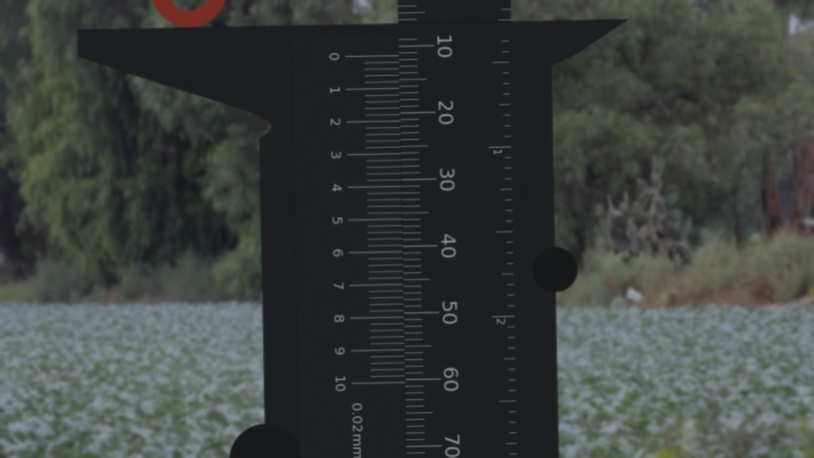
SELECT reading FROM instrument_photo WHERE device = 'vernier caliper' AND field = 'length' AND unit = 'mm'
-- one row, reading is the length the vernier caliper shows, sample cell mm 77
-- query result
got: mm 11.4
